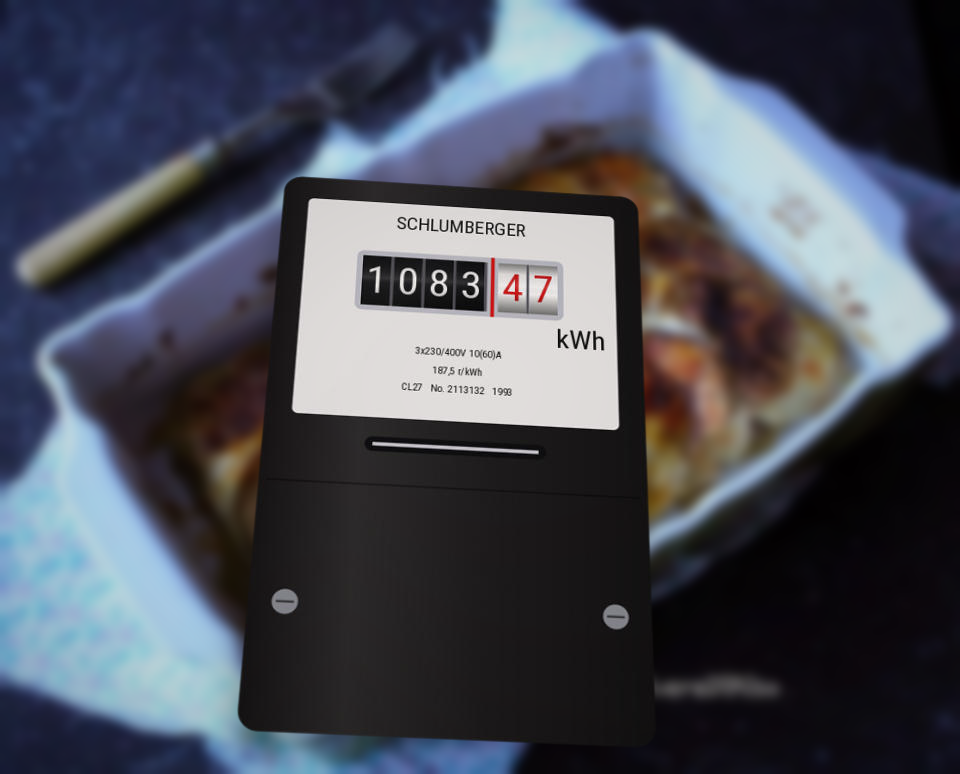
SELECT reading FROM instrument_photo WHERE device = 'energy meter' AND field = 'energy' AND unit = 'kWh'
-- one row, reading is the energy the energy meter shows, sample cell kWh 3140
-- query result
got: kWh 1083.47
